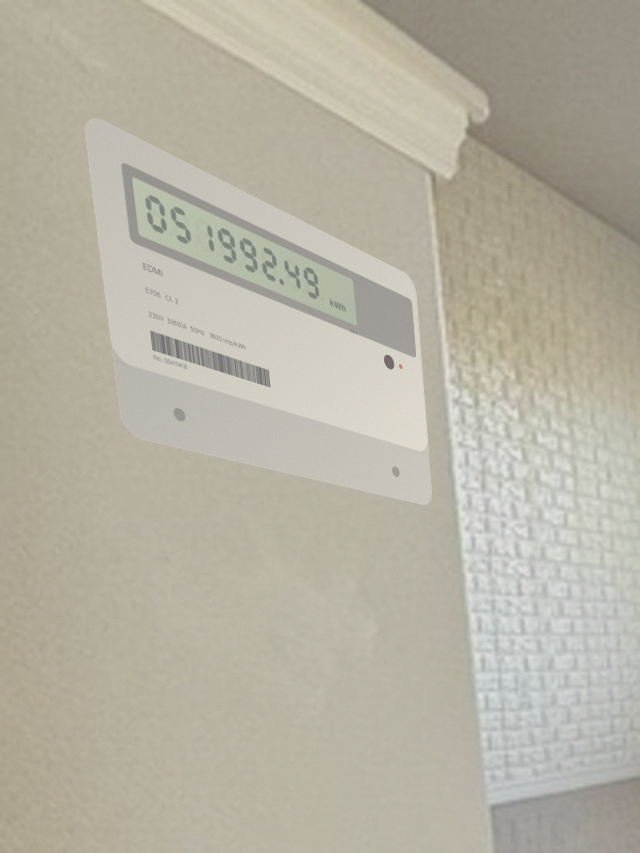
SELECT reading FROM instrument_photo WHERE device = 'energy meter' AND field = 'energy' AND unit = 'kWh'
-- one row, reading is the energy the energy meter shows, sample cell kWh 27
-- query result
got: kWh 51992.49
